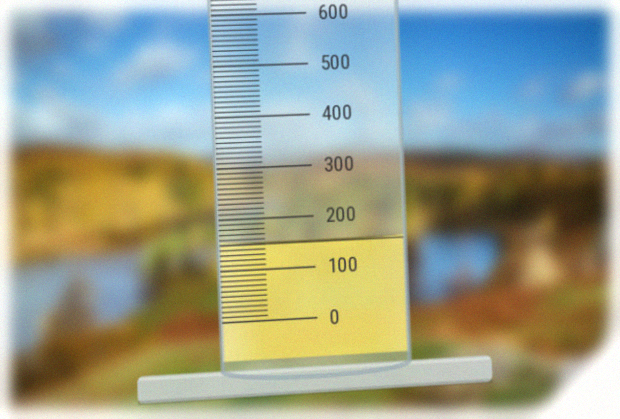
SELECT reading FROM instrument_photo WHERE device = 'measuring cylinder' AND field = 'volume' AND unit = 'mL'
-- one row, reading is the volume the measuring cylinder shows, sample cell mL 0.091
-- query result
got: mL 150
